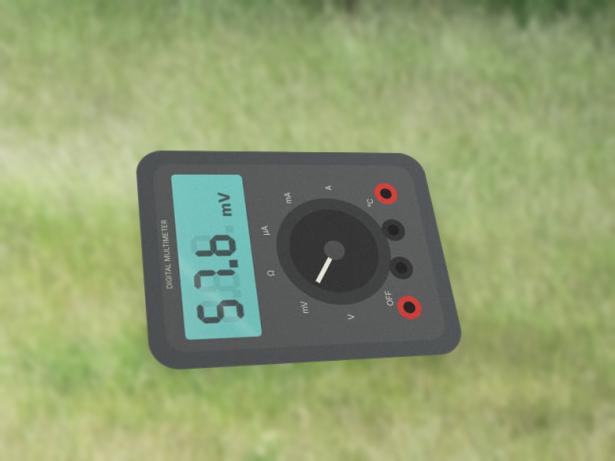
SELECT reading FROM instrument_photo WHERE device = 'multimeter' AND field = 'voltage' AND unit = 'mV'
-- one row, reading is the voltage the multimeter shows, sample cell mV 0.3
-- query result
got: mV 57.6
